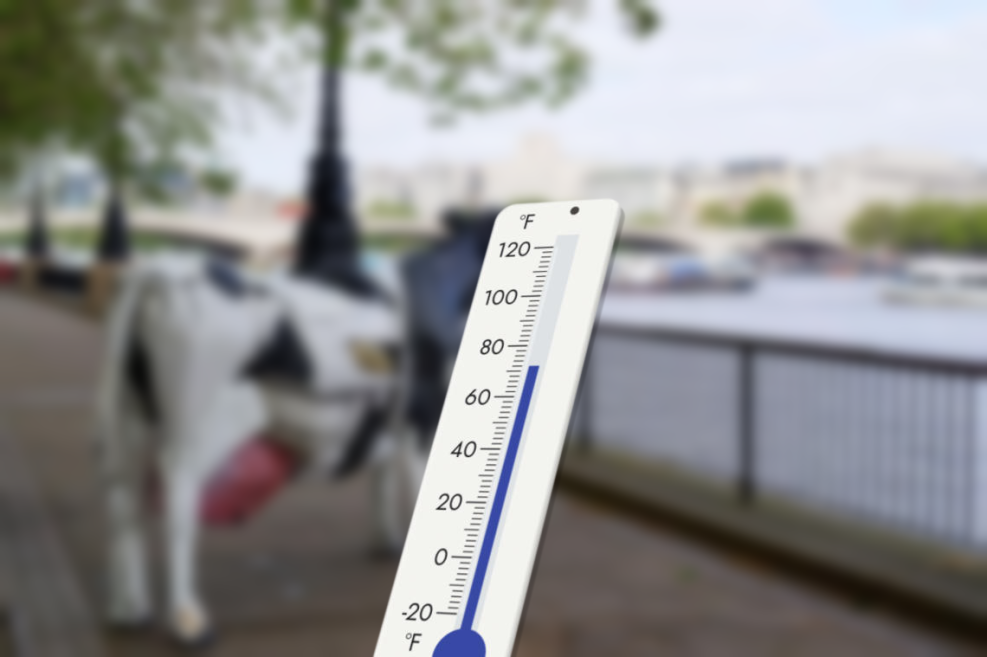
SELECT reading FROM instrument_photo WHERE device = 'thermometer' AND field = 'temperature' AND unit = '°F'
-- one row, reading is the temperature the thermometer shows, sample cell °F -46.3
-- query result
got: °F 72
